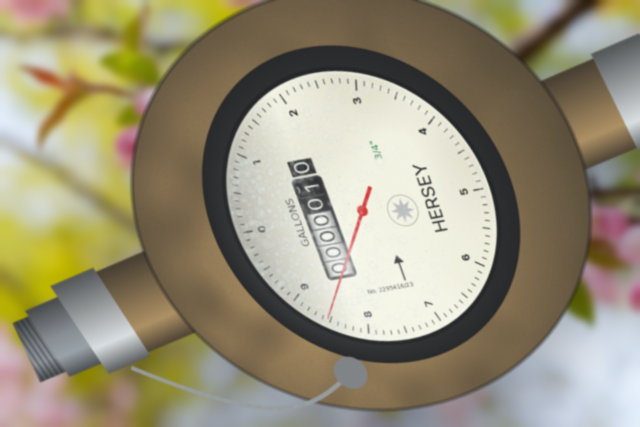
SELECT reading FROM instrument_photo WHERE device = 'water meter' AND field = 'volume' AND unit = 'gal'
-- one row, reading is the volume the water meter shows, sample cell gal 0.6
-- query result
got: gal 8.5
